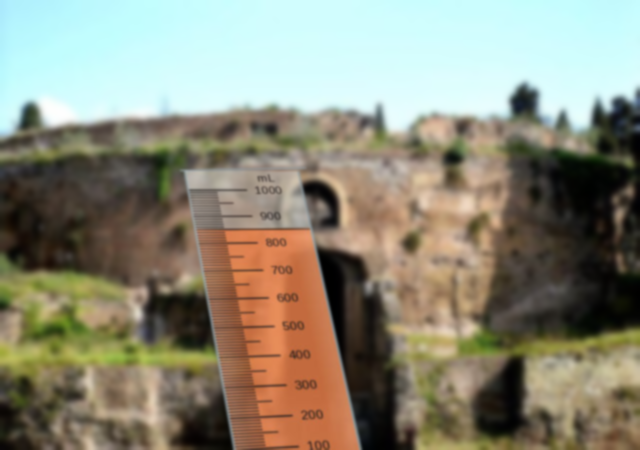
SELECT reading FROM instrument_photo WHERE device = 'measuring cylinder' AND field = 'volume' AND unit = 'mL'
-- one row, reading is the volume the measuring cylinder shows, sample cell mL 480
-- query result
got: mL 850
